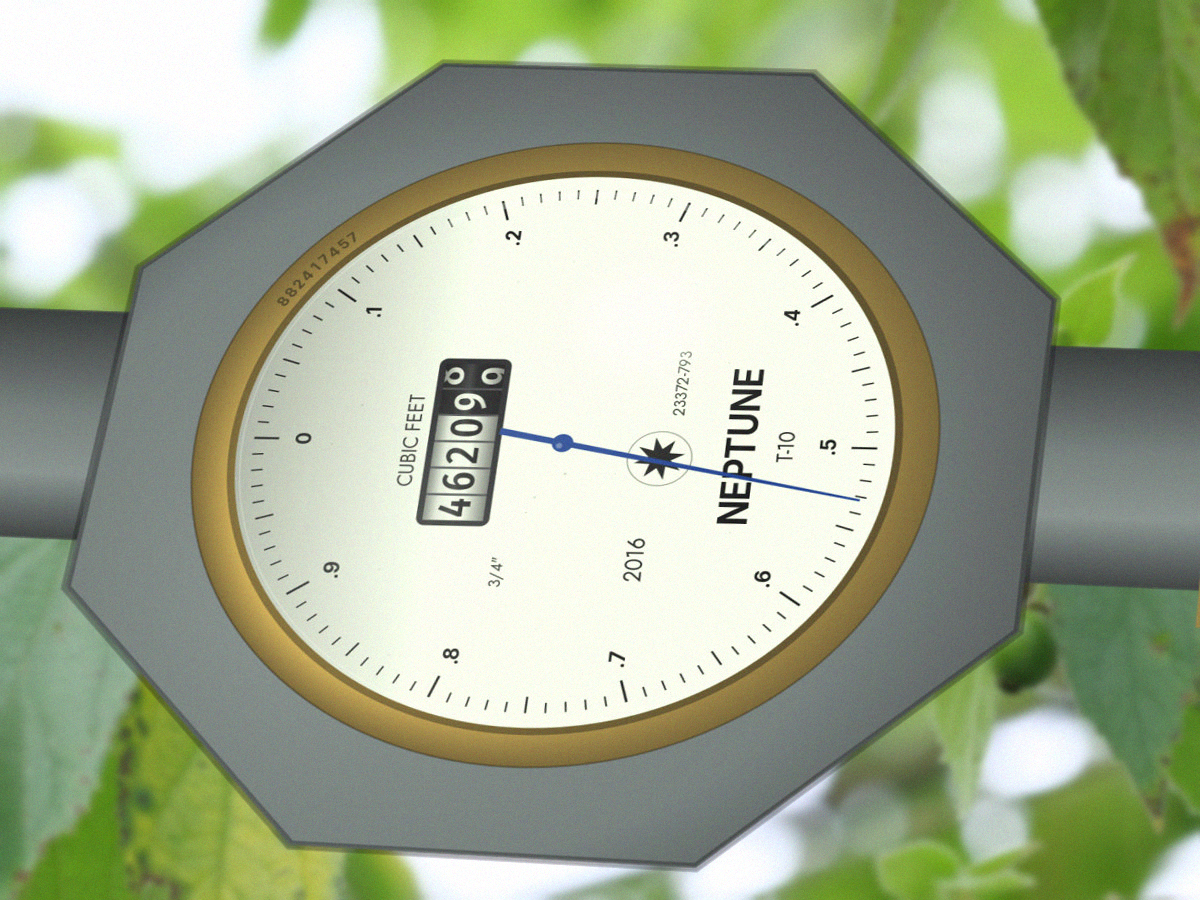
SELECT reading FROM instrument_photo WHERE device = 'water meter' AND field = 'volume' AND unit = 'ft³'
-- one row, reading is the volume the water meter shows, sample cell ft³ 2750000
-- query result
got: ft³ 462098.53
